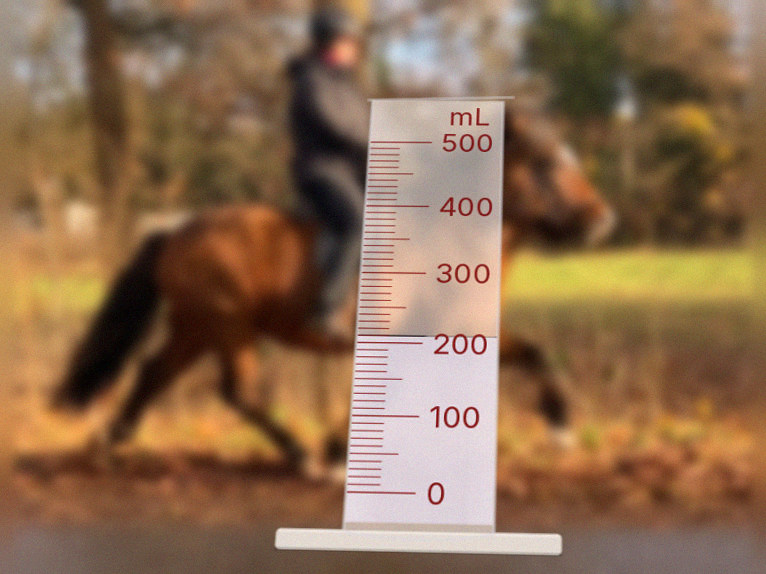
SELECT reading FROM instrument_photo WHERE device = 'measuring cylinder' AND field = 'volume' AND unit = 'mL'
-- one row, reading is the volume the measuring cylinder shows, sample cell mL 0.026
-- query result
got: mL 210
